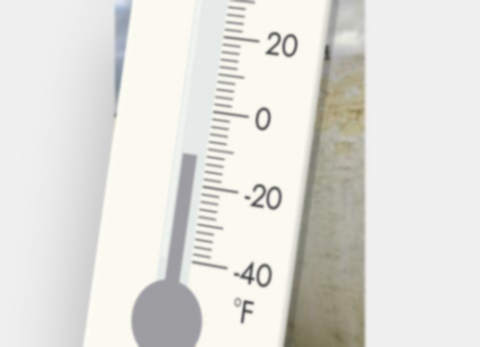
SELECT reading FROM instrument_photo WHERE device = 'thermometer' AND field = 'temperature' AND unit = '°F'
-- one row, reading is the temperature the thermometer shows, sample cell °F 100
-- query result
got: °F -12
